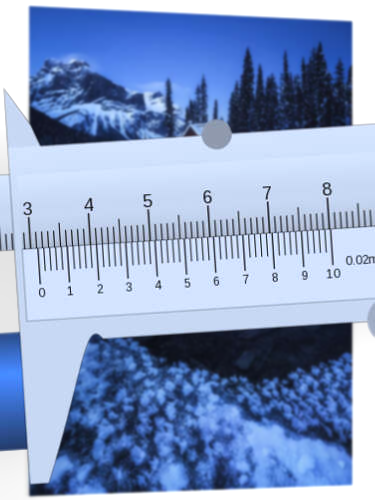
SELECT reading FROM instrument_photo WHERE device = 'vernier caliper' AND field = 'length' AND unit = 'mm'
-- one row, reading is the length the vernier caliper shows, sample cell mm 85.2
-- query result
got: mm 31.2
